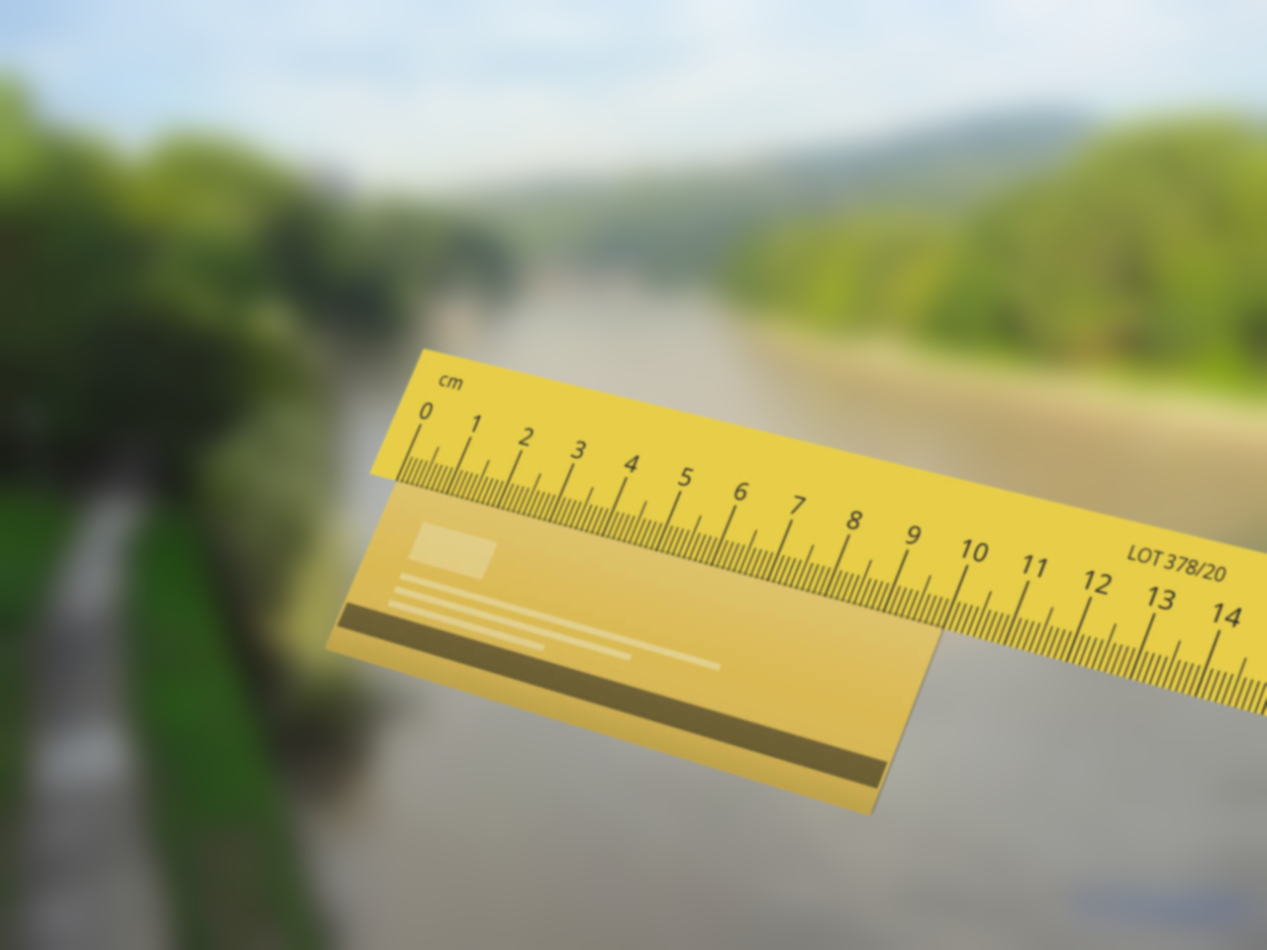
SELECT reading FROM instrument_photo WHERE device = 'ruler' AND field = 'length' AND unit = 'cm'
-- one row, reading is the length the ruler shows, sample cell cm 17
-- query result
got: cm 10
